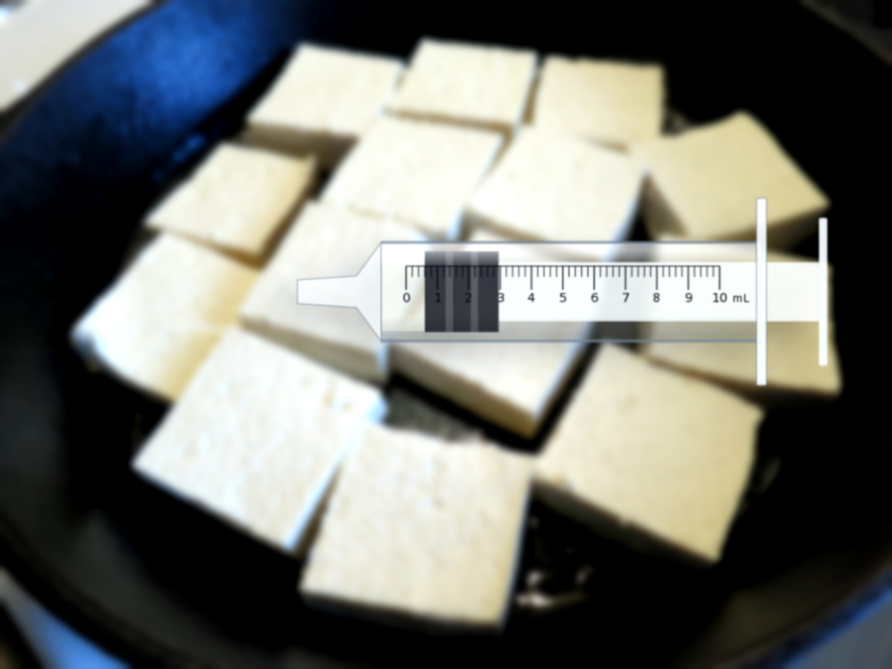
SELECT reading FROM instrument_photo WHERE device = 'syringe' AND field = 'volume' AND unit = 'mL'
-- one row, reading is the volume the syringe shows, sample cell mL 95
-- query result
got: mL 0.6
